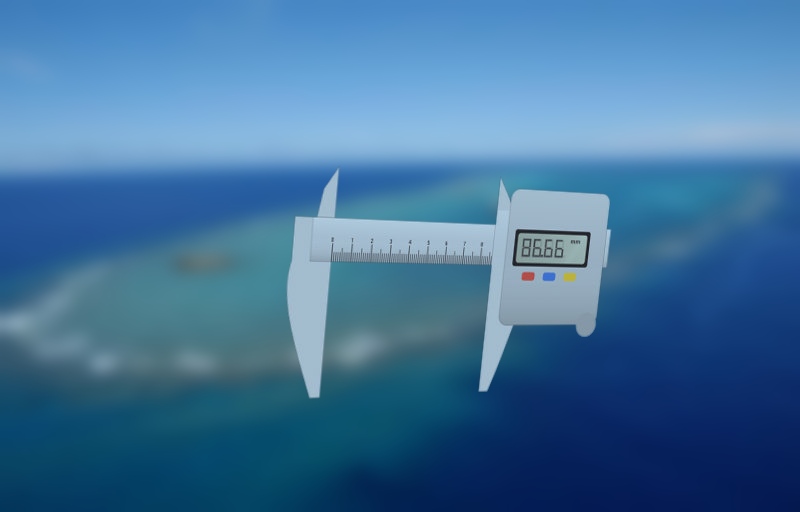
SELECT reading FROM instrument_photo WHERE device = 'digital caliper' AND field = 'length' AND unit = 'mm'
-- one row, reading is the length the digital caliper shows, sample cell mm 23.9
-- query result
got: mm 86.66
